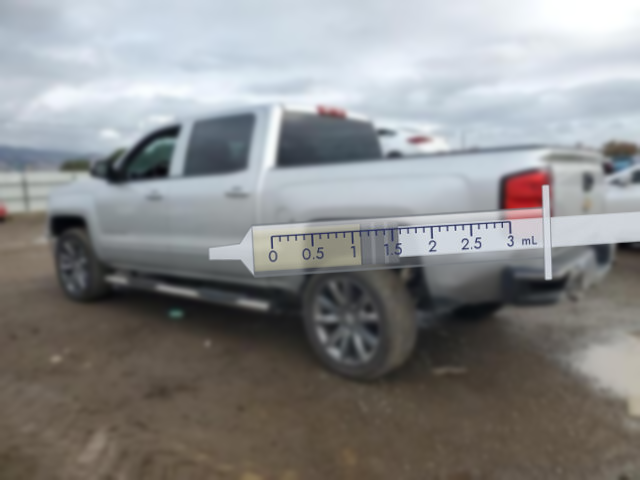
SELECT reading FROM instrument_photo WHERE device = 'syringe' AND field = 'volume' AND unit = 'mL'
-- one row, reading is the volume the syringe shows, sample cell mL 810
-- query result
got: mL 1.1
